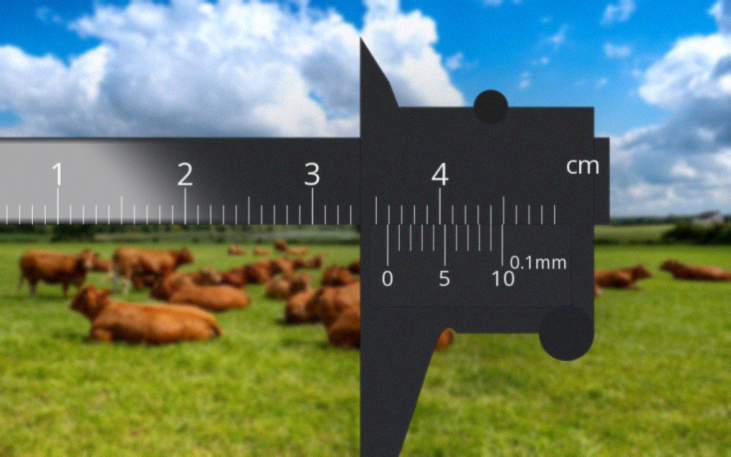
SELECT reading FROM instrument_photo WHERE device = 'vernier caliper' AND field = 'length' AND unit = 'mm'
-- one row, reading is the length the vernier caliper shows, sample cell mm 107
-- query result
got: mm 35.9
